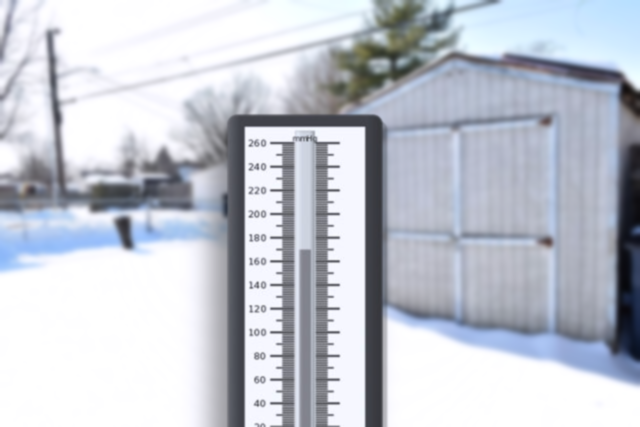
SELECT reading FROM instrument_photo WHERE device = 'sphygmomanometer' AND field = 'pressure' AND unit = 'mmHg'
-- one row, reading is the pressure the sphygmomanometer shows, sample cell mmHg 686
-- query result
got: mmHg 170
